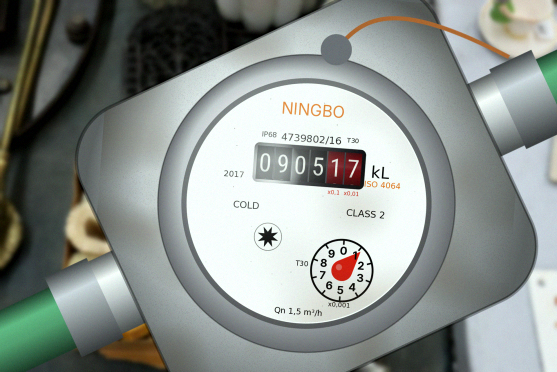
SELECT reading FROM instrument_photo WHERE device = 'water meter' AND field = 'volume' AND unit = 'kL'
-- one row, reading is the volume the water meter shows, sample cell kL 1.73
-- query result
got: kL 905.171
